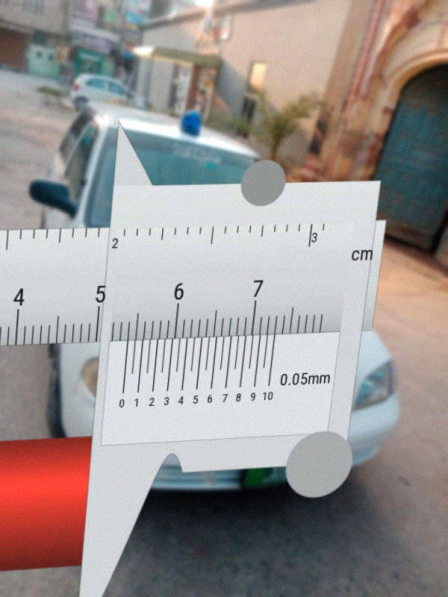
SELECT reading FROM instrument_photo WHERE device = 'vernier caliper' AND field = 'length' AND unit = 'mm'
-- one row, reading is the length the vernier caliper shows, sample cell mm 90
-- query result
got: mm 54.0
